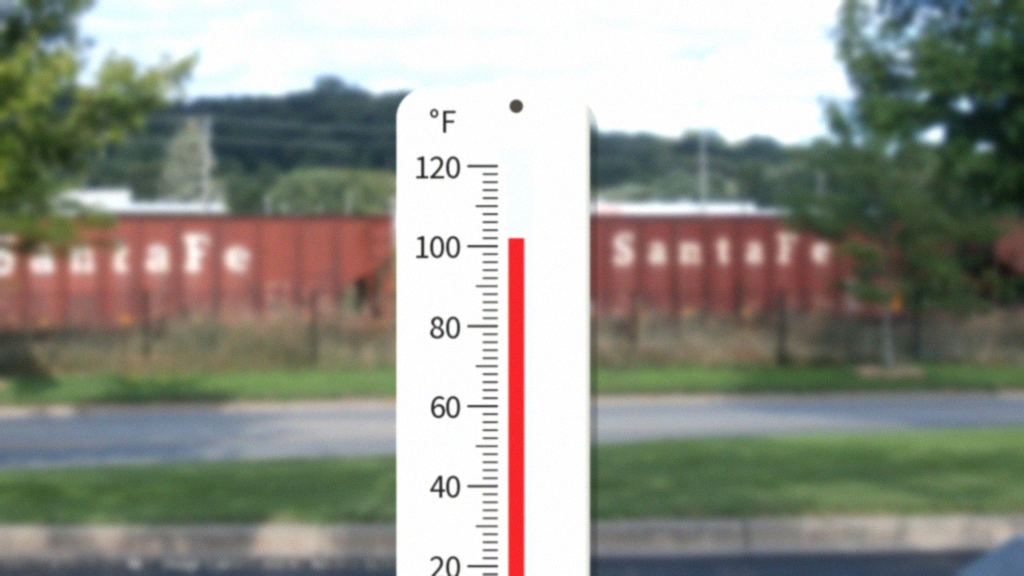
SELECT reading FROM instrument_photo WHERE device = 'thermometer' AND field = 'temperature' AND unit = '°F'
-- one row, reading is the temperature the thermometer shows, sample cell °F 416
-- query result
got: °F 102
